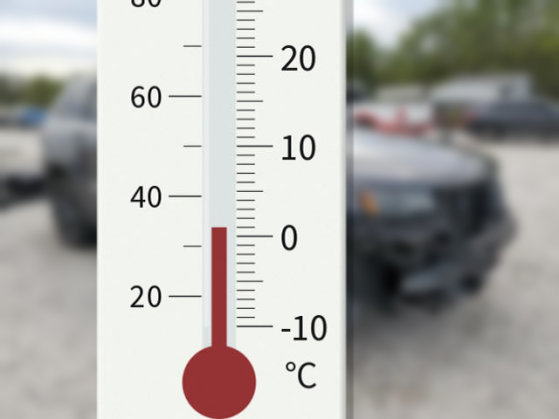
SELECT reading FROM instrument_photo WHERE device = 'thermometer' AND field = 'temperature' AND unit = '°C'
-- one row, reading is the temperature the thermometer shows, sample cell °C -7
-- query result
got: °C 1
